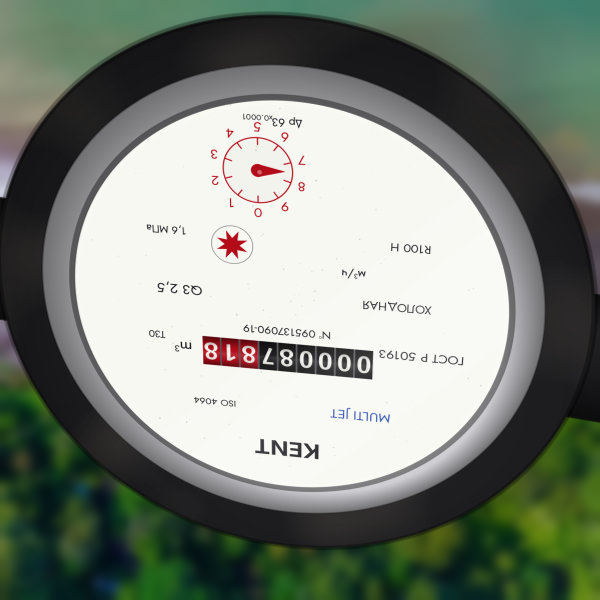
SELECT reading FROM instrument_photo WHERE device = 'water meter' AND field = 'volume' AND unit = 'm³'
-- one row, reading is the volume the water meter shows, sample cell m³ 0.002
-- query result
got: m³ 87.8187
